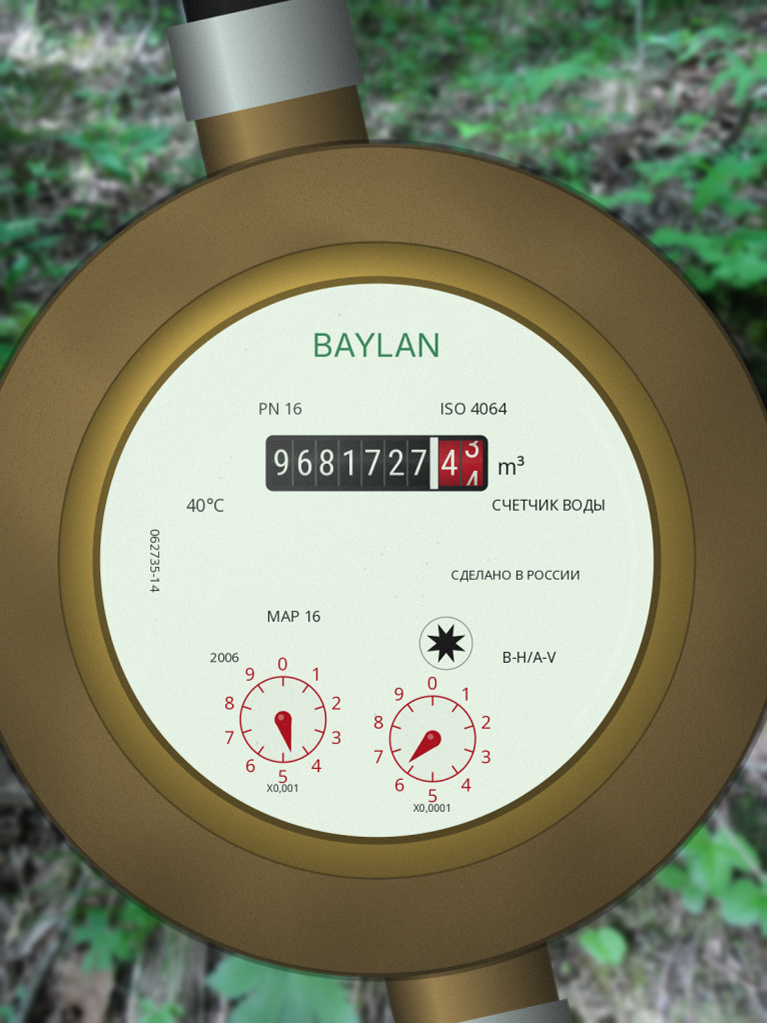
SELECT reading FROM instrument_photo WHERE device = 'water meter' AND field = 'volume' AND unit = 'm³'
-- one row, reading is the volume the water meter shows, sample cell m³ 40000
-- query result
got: m³ 9681727.4346
